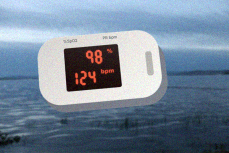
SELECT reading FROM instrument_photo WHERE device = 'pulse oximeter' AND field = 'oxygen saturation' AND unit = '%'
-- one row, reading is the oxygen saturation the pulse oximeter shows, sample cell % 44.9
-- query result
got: % 98
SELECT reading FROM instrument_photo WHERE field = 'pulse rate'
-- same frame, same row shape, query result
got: bpm 124
